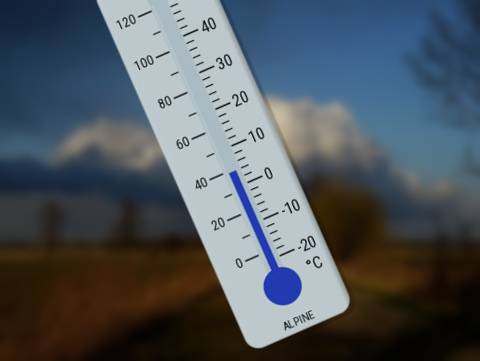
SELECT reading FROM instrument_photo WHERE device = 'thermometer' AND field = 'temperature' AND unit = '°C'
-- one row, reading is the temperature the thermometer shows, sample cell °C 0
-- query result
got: °C 4
